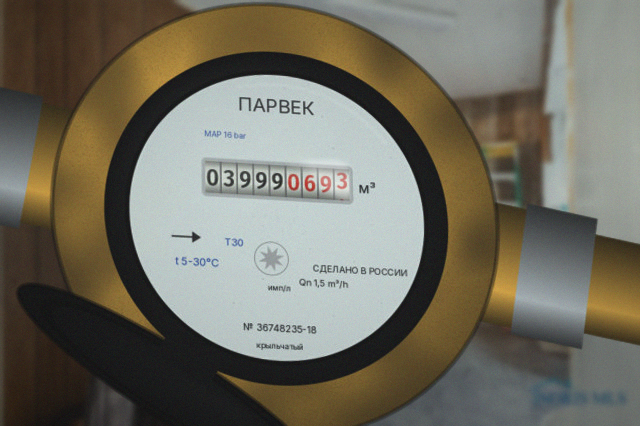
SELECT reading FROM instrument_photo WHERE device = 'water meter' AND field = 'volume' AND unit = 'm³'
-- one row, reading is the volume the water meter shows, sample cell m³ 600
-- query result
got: m³ 3999.0693
